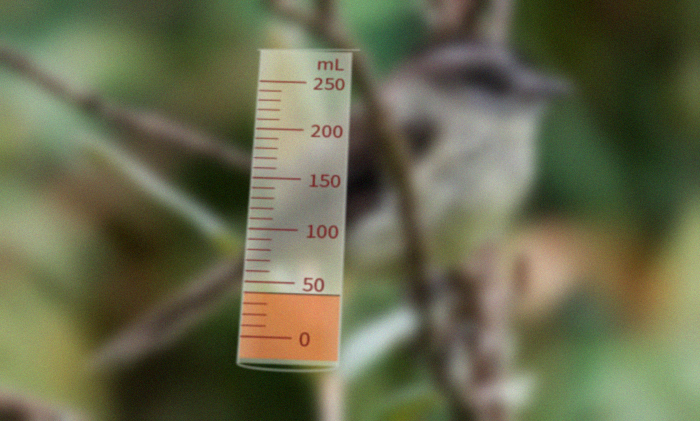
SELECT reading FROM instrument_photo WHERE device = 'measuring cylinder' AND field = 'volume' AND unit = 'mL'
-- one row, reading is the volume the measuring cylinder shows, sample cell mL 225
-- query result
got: mL 40
